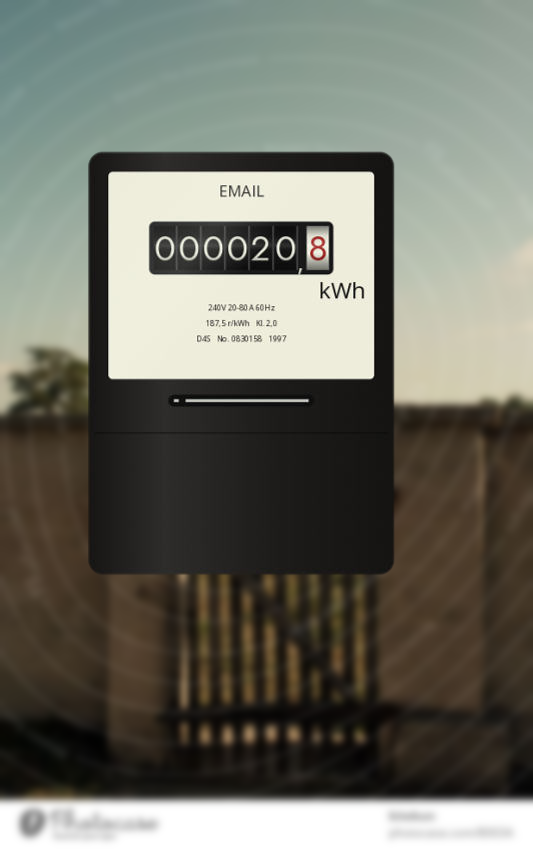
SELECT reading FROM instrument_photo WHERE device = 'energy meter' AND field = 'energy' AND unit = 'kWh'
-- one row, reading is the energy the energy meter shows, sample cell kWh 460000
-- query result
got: kWh 20.8
